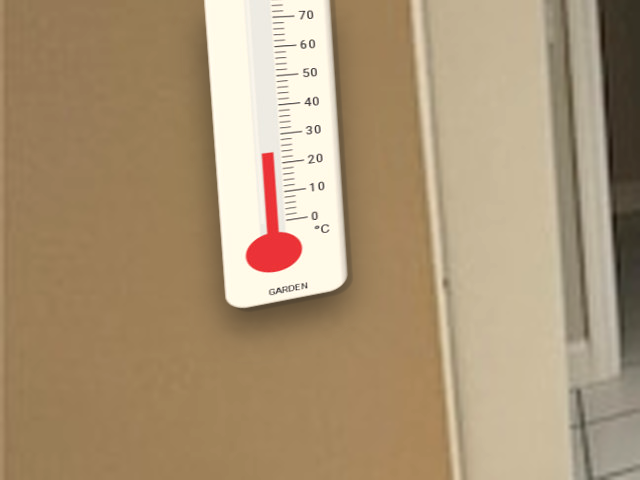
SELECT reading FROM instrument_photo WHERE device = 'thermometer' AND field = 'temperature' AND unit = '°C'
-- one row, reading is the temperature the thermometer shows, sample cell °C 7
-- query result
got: °C 24
